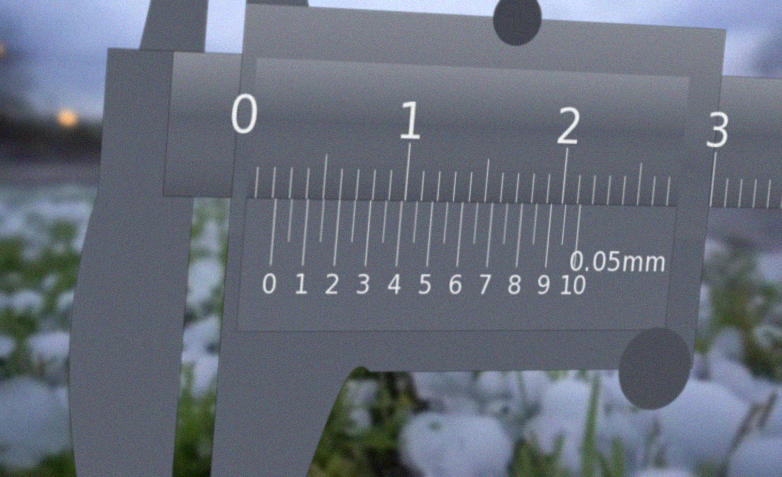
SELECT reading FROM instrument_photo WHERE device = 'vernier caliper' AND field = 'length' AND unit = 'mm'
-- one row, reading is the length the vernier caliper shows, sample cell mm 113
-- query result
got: mm 2.2
